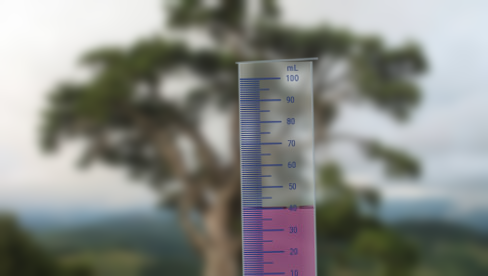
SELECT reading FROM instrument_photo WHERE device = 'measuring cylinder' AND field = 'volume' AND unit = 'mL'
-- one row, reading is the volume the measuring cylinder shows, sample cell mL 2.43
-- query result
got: mL 40
